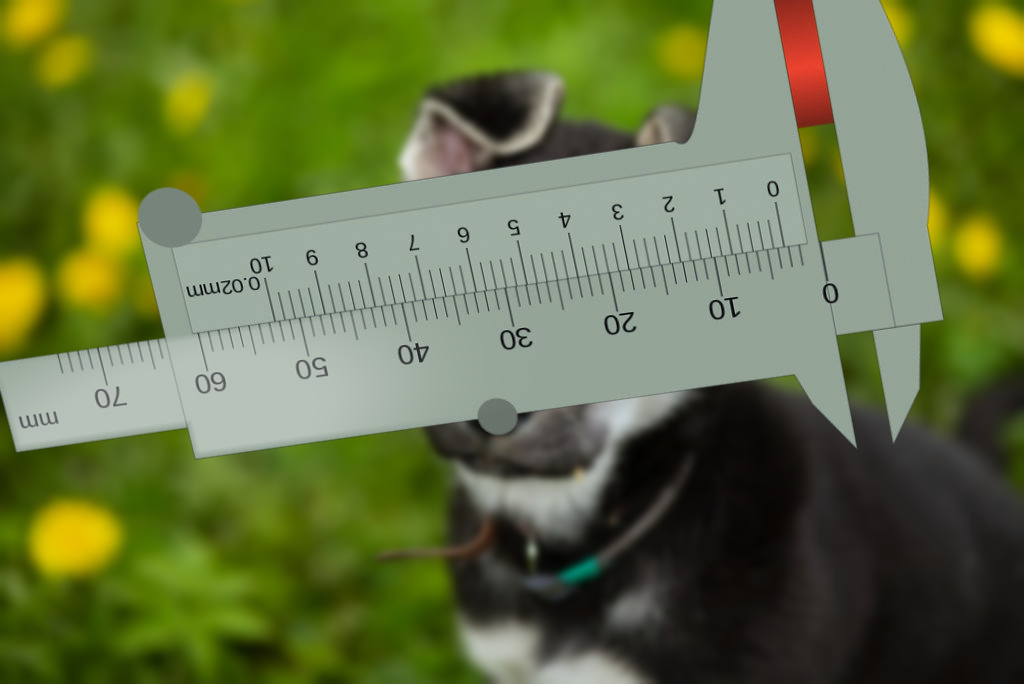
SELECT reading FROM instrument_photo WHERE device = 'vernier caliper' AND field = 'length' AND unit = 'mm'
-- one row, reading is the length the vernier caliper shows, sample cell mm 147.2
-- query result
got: mm 3.4
